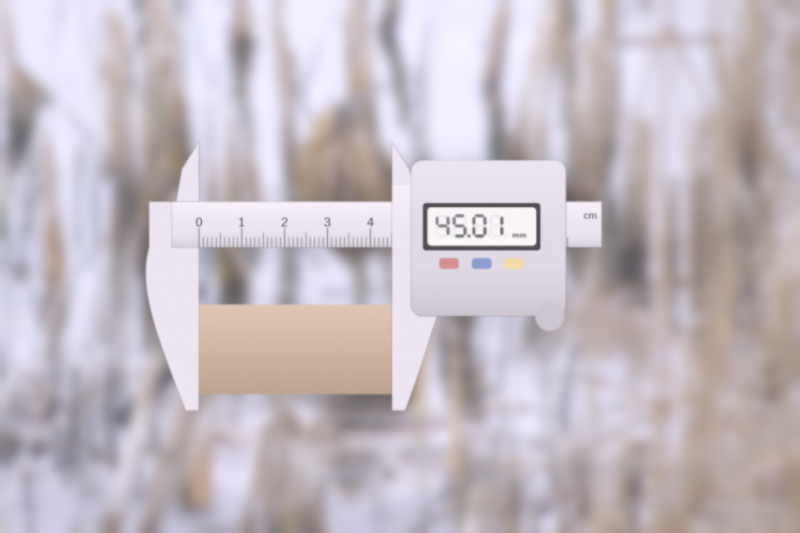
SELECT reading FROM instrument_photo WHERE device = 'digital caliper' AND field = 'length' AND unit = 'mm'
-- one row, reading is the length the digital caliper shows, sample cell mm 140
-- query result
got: mm 45.01
